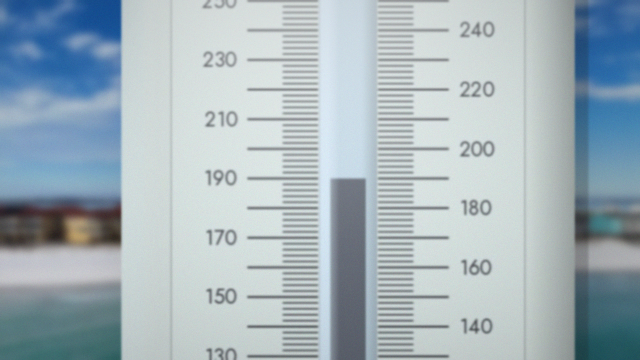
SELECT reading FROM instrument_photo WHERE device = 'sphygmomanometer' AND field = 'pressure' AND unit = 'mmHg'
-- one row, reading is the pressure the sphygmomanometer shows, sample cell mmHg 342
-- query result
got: mmHg 190
